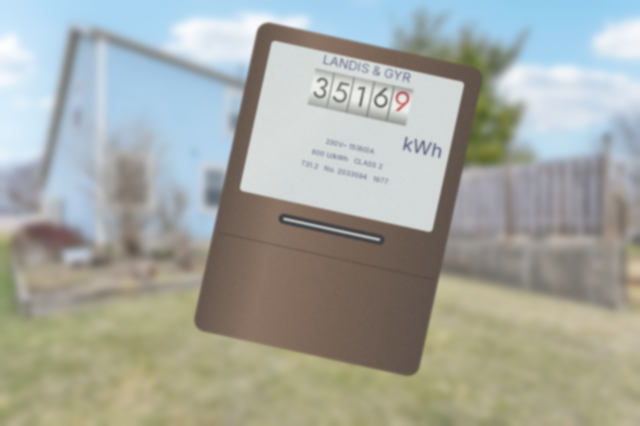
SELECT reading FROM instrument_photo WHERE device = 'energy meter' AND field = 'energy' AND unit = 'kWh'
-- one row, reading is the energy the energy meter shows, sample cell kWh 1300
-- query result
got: kWh 3516.9
